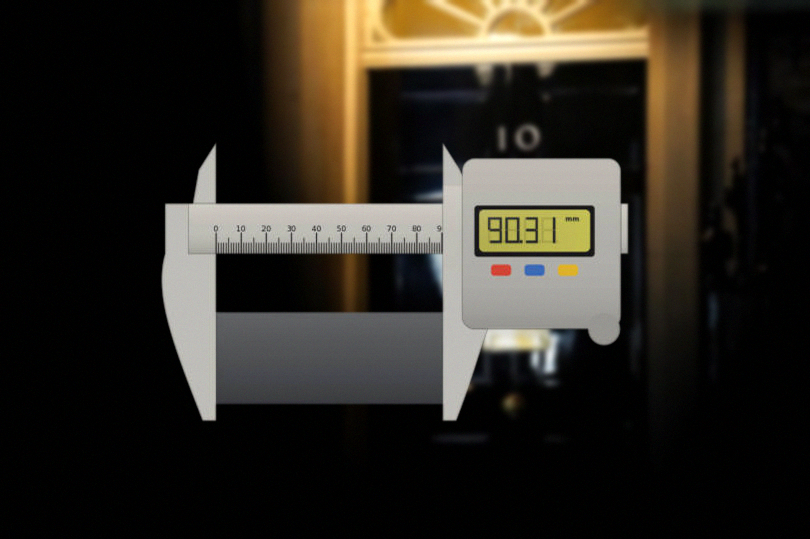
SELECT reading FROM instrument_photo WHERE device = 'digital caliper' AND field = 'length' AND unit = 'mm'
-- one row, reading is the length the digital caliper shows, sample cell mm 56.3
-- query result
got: mm 90.31
